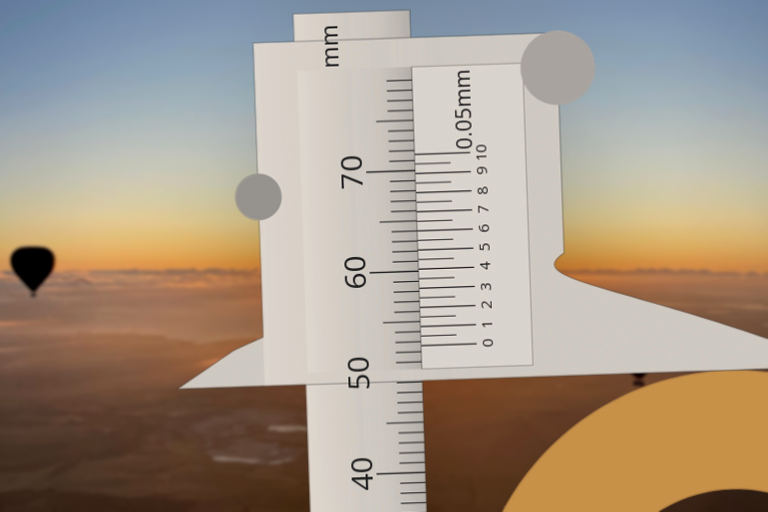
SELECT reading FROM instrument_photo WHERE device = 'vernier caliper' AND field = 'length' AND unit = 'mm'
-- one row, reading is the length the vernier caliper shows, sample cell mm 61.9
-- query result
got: mm 52.6
